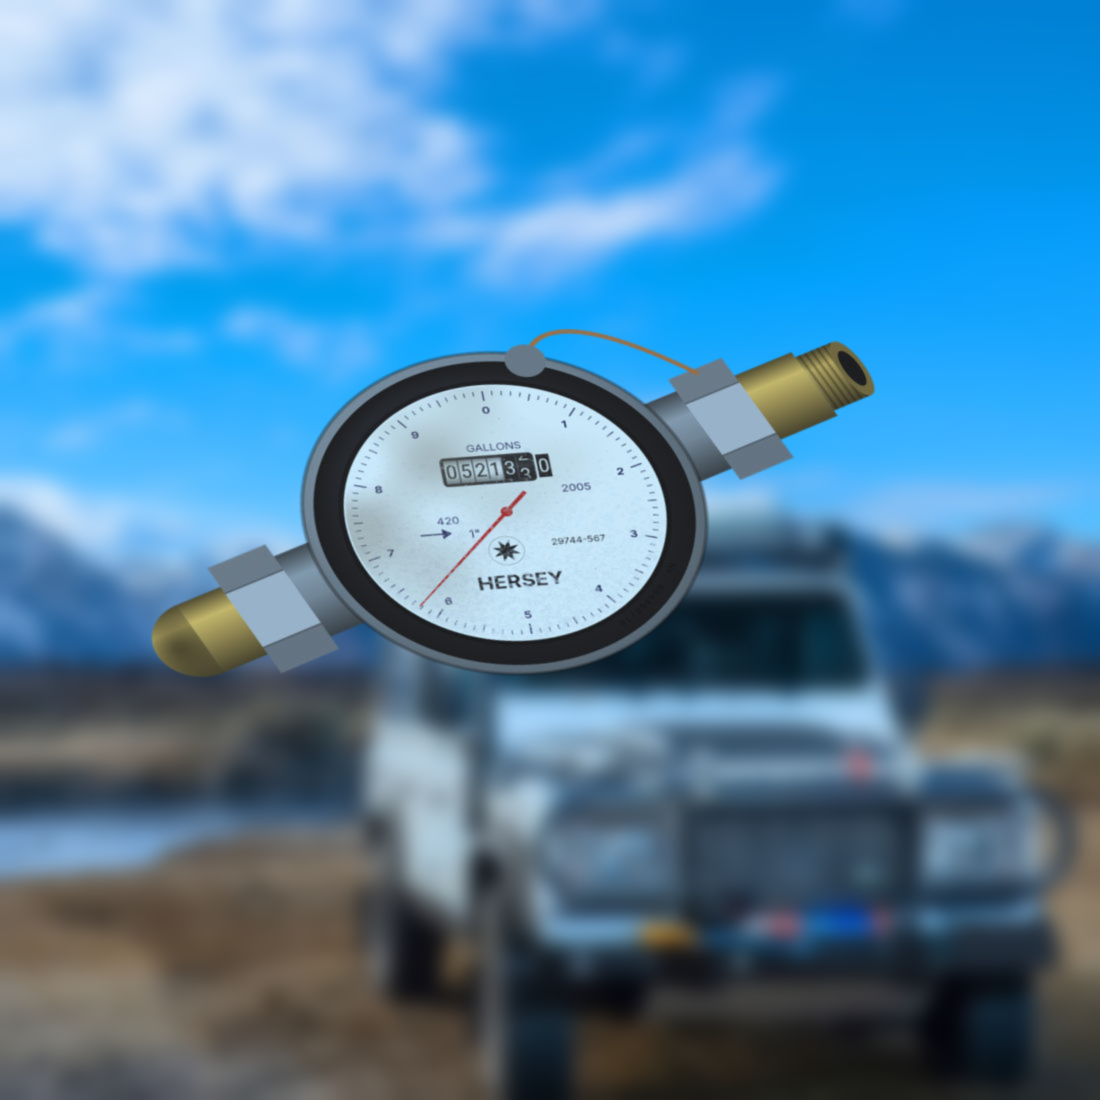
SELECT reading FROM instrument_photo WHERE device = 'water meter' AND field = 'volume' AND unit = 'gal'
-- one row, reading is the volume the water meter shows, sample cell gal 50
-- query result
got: gal 521326.2
